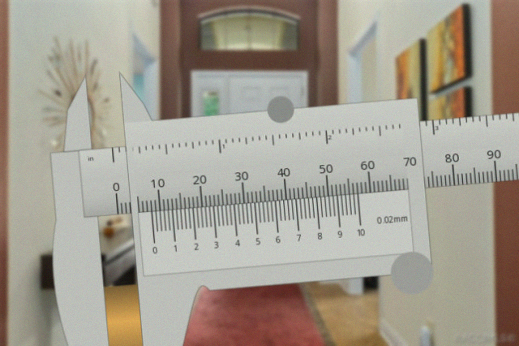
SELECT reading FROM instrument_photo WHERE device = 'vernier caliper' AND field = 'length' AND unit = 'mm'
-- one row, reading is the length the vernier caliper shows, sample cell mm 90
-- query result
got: mm 8.0
